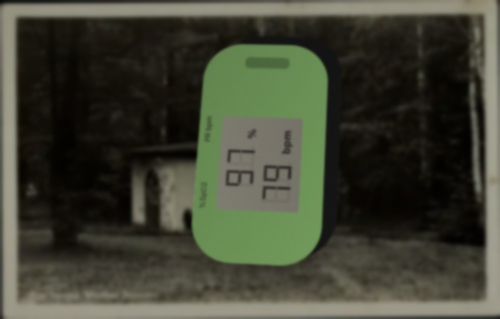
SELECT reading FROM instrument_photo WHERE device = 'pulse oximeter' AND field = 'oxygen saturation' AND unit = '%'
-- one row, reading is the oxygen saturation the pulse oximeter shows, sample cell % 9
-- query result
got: % 97
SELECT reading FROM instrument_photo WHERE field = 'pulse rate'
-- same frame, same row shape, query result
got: bpm 79
